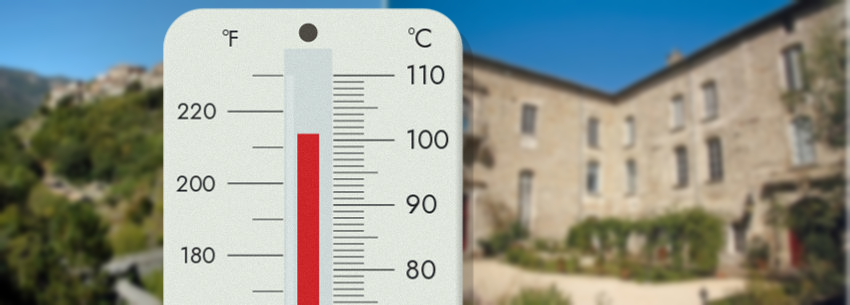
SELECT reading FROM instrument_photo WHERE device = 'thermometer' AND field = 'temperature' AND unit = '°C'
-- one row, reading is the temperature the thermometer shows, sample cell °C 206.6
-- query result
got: °C 101
